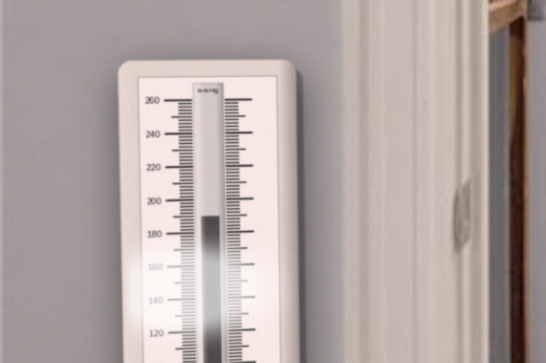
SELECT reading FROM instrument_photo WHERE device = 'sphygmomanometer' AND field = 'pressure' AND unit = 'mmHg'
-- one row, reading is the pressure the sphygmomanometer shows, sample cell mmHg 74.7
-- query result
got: mmHg 190
